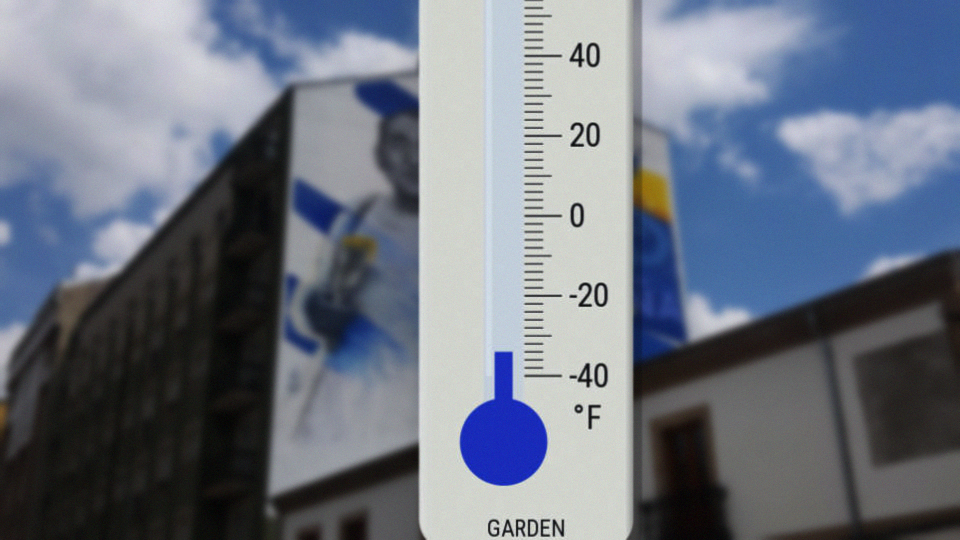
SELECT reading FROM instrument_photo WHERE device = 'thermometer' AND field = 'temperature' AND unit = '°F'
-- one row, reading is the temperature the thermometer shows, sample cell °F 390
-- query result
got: °F -34
